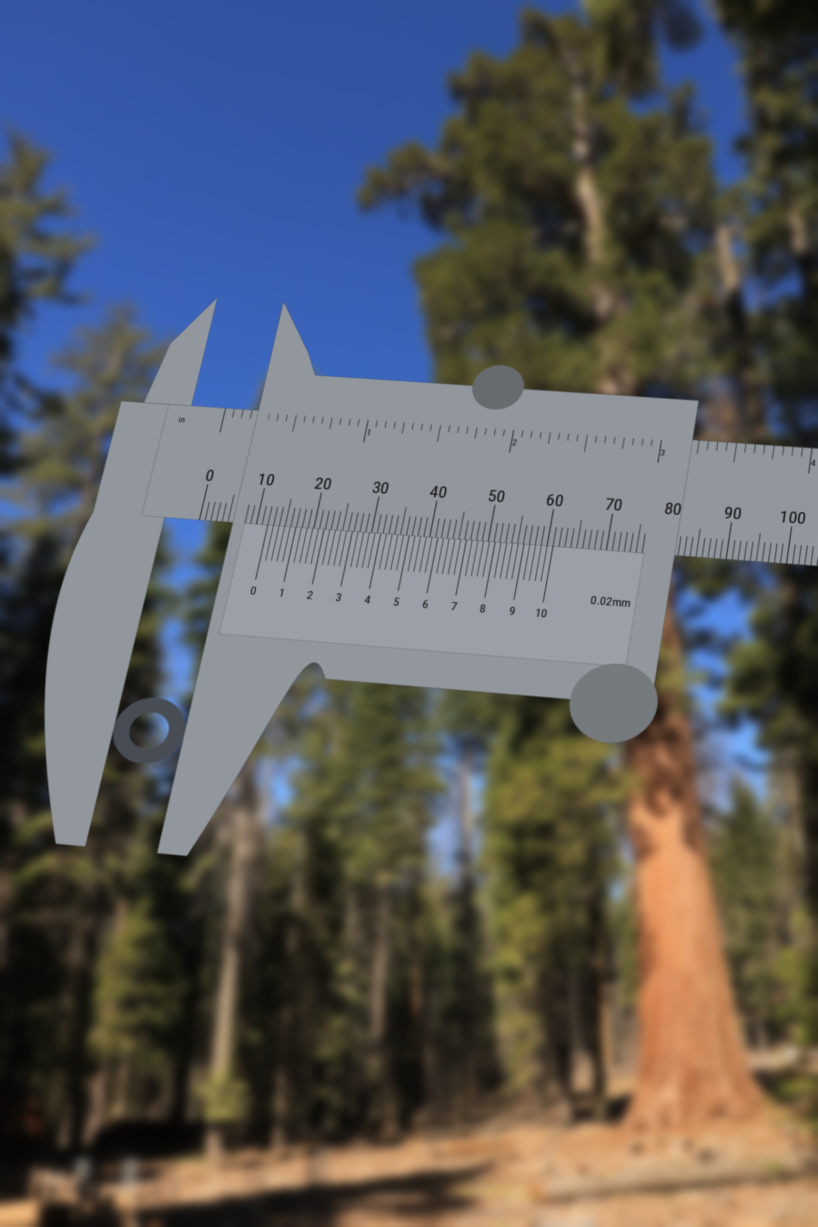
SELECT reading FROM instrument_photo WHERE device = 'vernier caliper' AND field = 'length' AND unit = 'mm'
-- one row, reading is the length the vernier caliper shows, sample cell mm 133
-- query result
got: mm 12.0
